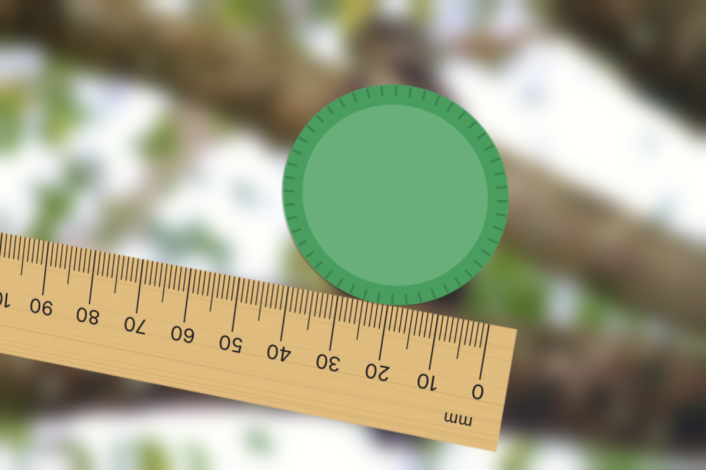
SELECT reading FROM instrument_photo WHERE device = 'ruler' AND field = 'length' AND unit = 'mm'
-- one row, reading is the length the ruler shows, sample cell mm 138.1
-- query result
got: mm 44
